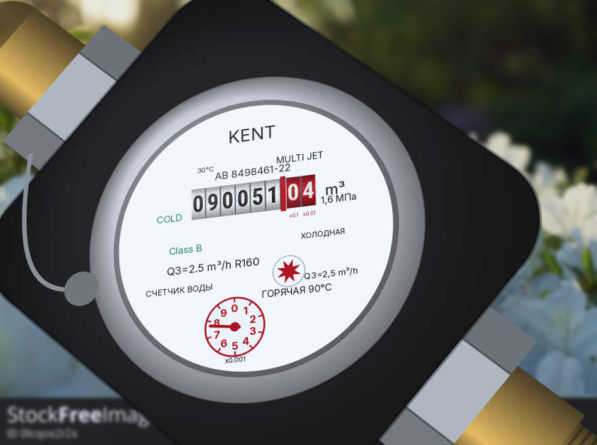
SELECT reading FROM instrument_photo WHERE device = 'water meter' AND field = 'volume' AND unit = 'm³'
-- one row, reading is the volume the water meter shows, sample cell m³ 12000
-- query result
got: m³ 90051.047
